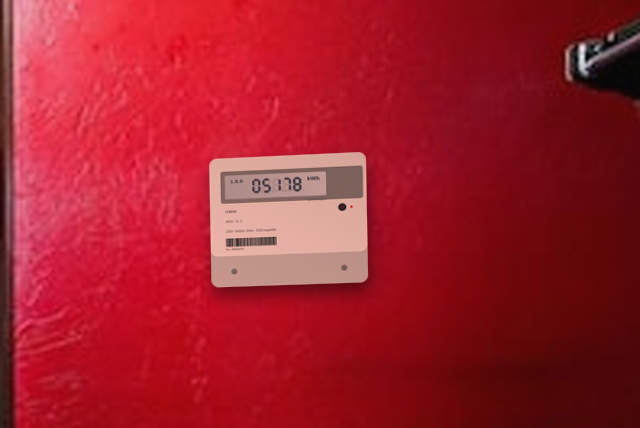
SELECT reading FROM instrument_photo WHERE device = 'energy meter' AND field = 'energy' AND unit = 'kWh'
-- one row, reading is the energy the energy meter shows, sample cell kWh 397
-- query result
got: kWh 5178
